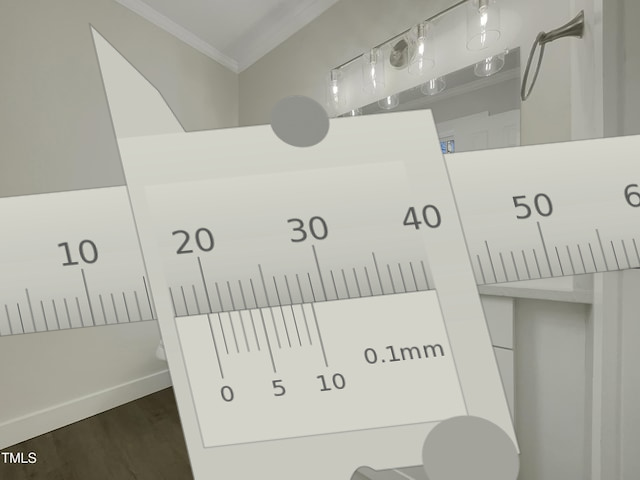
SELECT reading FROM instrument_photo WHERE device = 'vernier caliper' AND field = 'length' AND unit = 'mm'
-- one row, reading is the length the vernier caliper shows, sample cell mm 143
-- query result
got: mm 19.7
